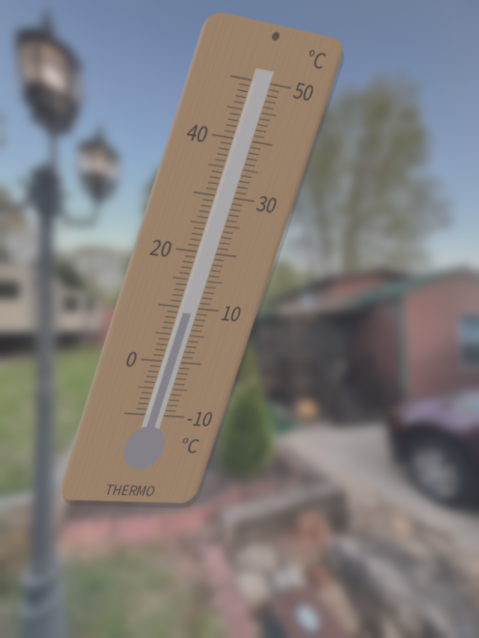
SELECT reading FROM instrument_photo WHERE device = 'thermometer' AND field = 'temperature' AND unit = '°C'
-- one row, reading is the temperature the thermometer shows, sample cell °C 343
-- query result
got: °C 9
